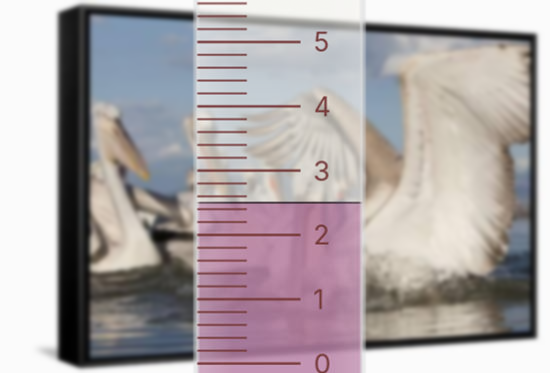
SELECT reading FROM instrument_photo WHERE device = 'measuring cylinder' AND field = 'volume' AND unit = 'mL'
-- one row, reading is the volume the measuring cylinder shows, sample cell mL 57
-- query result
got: mL 2.5
